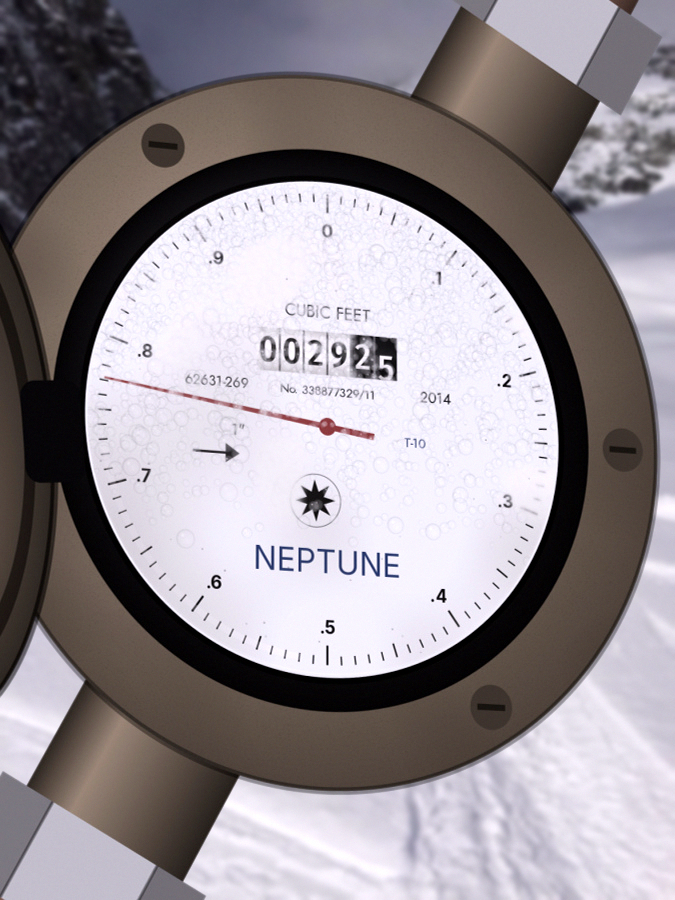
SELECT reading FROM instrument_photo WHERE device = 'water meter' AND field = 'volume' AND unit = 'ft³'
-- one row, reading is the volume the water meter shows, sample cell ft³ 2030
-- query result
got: ft³ 2924.77
